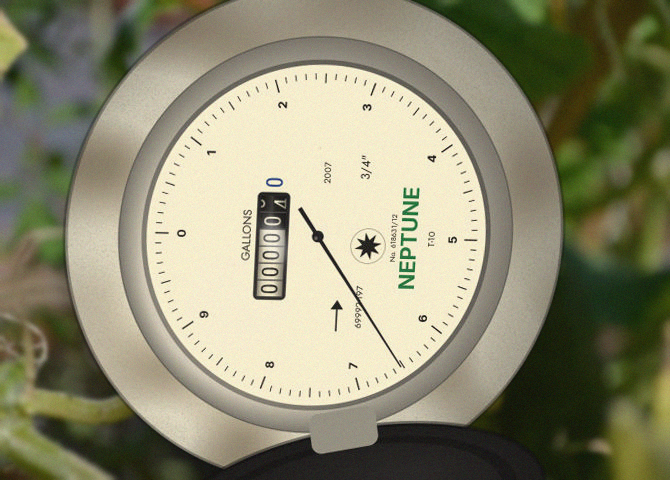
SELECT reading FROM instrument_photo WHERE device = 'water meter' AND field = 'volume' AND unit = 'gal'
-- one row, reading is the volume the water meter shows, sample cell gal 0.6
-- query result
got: gal 36.5
